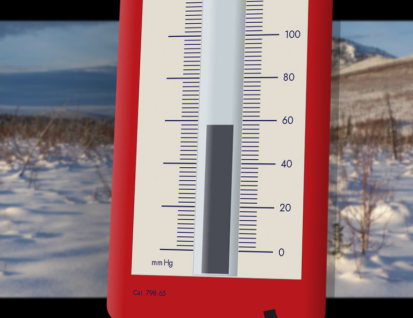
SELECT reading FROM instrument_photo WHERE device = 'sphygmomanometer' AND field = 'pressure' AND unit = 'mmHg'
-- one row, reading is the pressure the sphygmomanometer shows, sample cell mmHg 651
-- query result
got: mmHg 58
